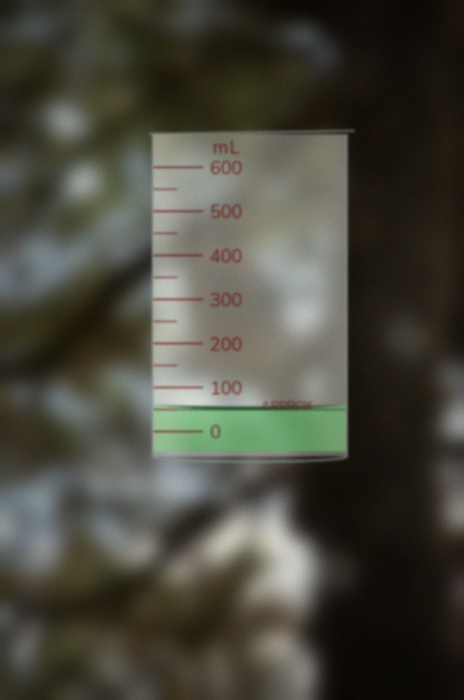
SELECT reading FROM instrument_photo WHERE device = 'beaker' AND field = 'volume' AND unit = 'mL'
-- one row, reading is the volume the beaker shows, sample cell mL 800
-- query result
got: mL 50
